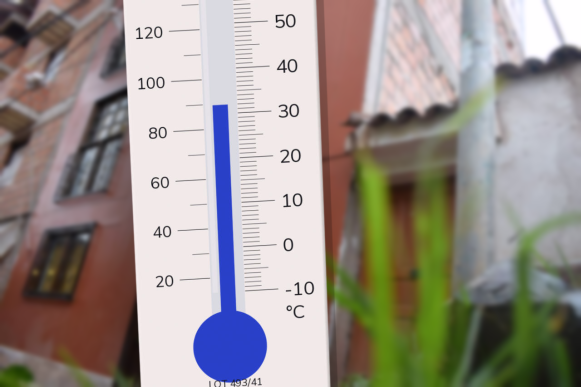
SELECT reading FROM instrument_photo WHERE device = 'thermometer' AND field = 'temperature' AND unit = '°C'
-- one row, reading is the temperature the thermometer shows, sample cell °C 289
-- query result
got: °C 32
